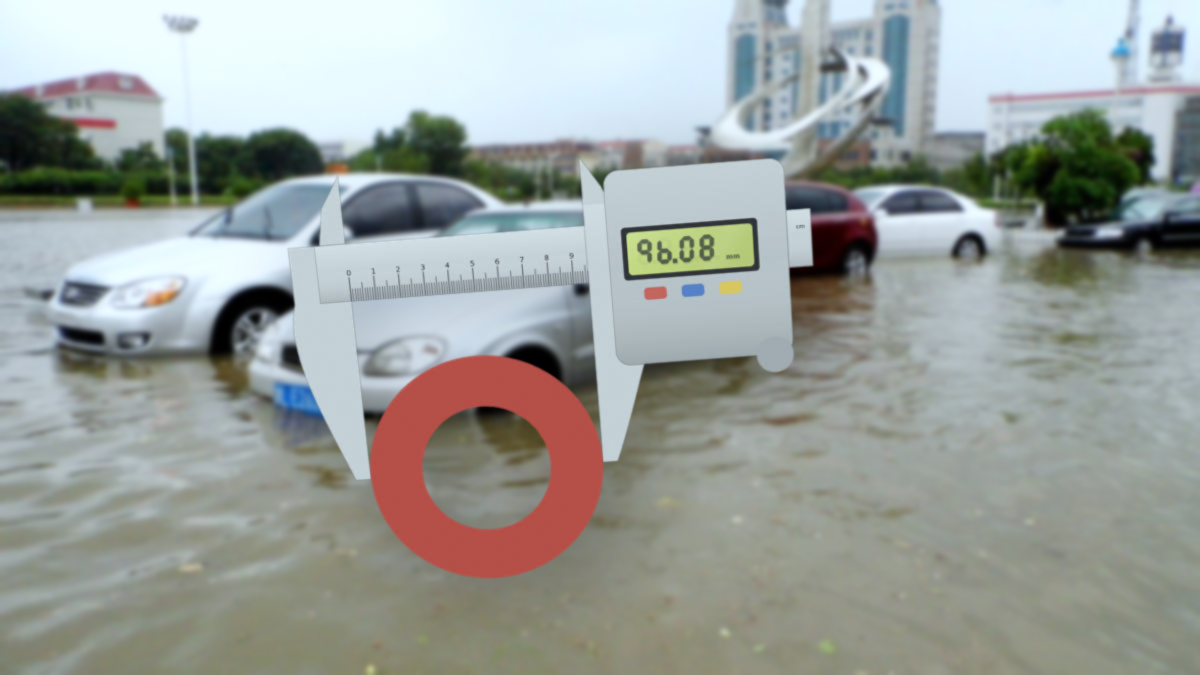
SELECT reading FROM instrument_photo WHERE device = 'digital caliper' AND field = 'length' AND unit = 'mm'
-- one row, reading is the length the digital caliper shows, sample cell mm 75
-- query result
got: mm 96.08
